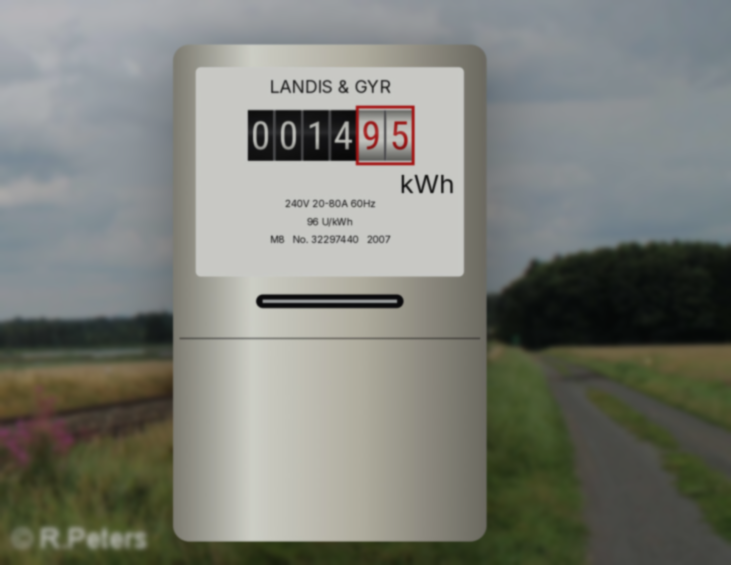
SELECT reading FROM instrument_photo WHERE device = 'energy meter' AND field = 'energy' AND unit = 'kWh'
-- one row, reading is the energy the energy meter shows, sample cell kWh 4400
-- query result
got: kWh 14.95
